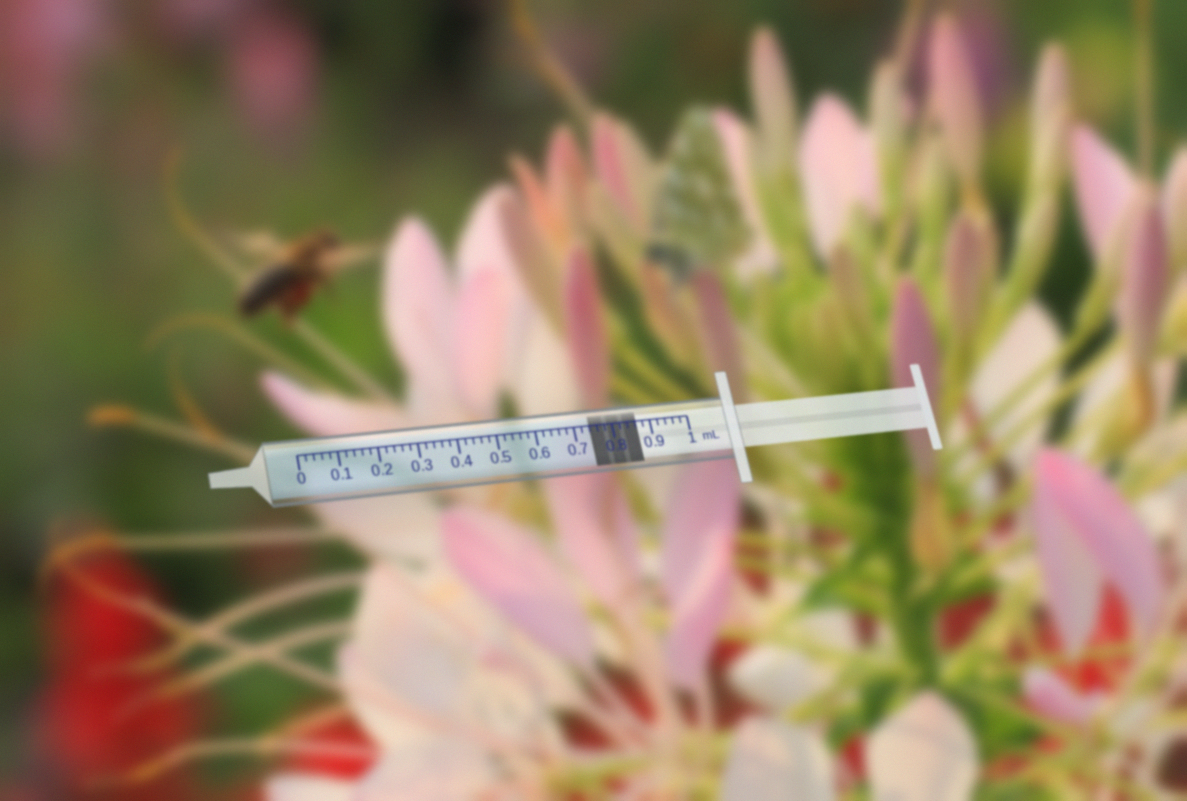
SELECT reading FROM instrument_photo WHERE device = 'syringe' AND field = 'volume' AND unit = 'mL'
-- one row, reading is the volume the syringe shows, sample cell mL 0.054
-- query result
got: mL 0.74
